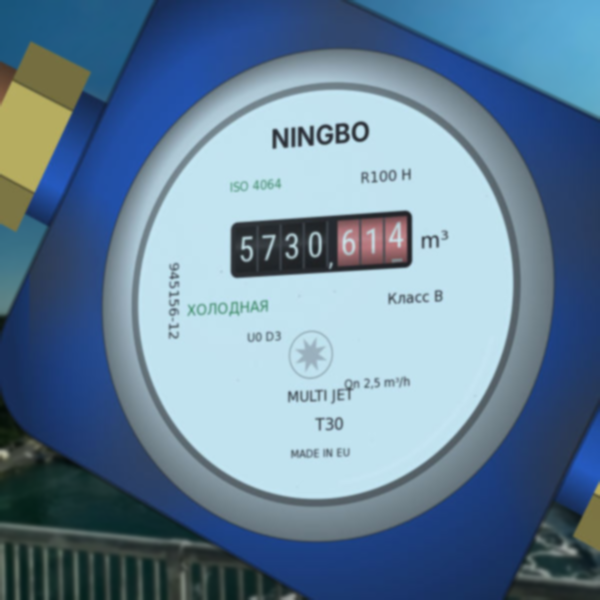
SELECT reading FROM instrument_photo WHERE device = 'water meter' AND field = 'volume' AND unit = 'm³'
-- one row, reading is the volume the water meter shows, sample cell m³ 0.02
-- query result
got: m³ 5730.614
